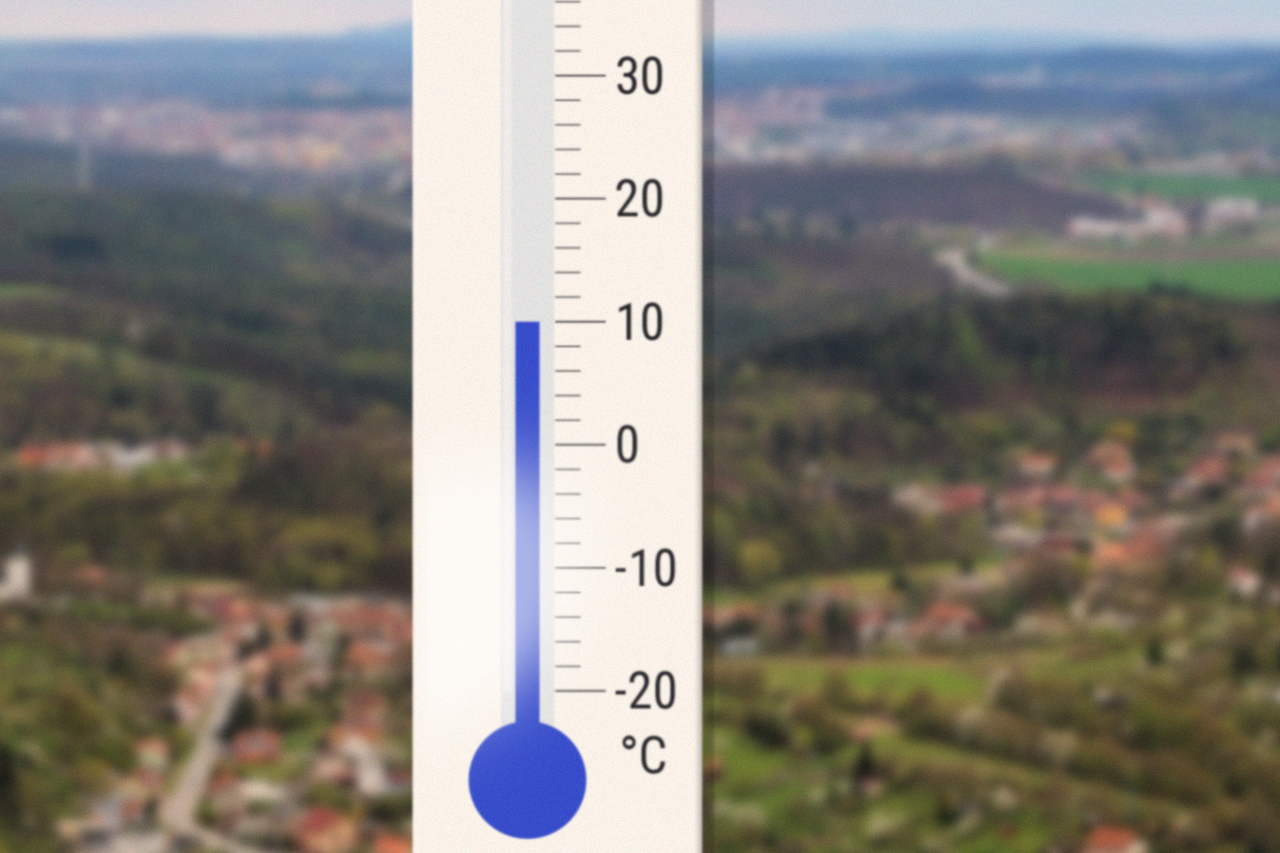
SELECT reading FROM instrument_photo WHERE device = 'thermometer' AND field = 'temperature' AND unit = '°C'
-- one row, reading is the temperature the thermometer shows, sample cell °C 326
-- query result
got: °C 10
